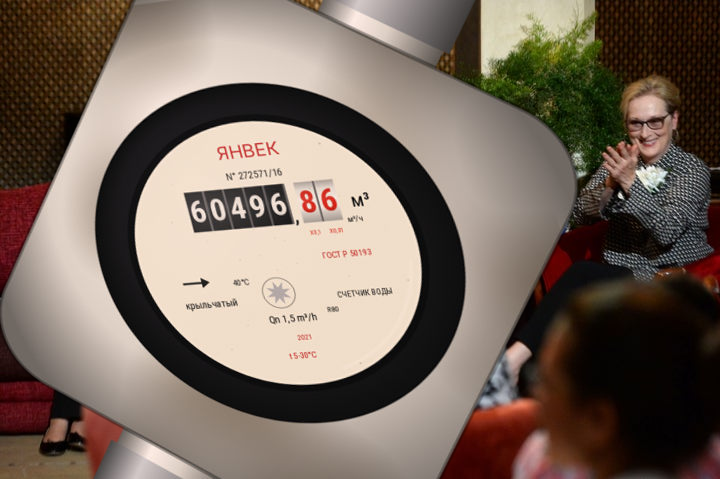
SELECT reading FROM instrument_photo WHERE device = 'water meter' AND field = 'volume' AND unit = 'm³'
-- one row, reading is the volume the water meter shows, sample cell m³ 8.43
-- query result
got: m³ 60496.86
